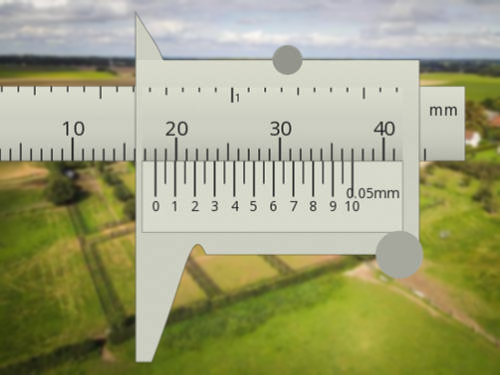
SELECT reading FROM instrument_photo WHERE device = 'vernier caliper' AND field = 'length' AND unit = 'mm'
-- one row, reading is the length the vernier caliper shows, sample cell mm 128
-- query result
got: mm 18.0
